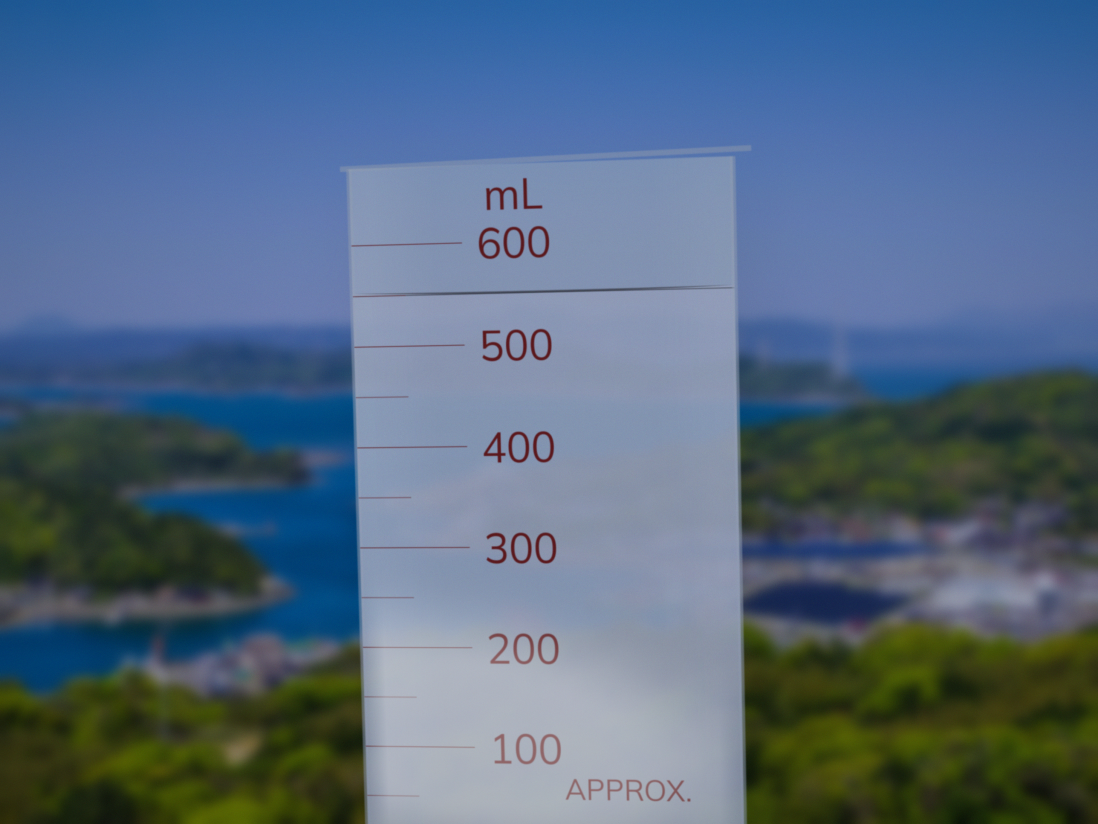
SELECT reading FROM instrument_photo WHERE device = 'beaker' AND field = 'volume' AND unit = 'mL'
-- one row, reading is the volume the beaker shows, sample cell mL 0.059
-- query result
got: mL 550
